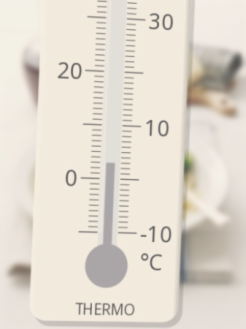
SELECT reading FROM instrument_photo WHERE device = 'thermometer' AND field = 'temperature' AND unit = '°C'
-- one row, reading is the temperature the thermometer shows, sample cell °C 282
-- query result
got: °C 3
